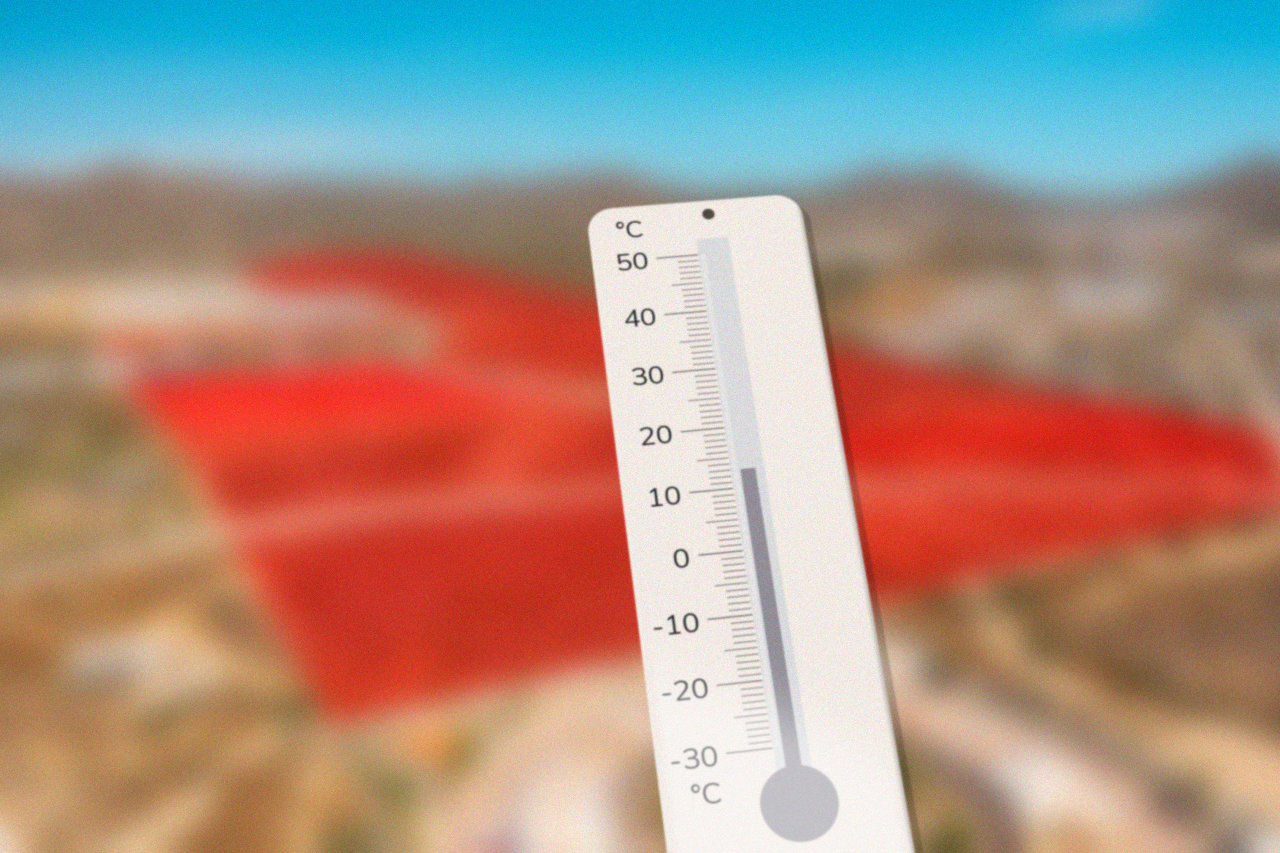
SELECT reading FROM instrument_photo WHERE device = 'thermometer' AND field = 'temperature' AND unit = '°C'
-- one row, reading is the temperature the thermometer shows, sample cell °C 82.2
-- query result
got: °C 13
